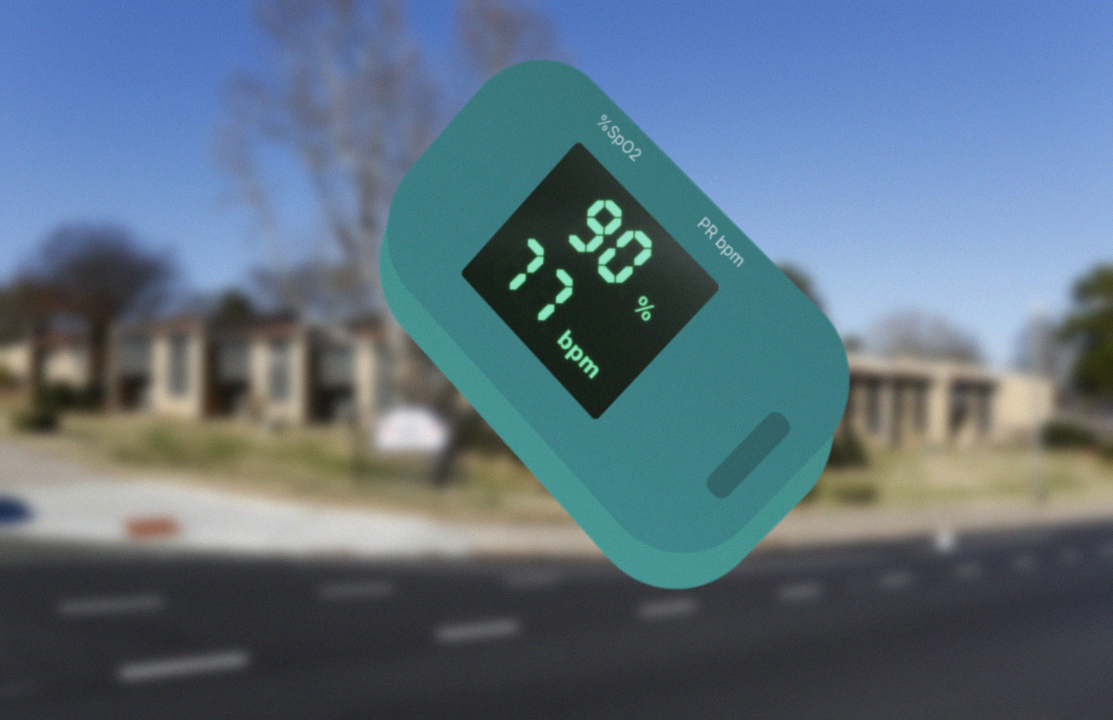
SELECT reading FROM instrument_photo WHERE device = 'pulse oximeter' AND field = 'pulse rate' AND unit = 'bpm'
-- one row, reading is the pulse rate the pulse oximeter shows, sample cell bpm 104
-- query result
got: bpm 77
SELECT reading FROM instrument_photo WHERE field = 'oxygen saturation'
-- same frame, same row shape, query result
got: % 90
